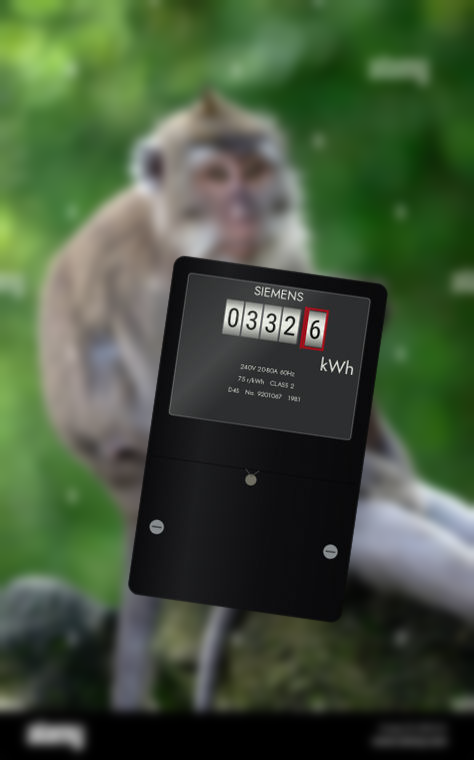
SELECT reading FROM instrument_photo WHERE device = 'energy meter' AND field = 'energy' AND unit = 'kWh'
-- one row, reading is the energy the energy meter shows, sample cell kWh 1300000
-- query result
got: kWh 332.6
